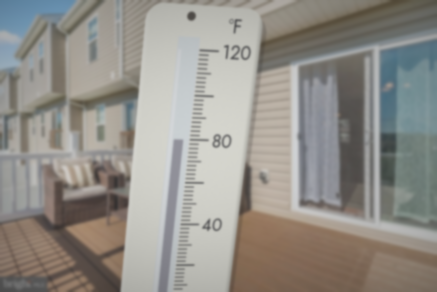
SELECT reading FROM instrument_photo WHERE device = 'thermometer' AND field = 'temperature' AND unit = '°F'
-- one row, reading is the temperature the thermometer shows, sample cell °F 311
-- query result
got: °F 80
